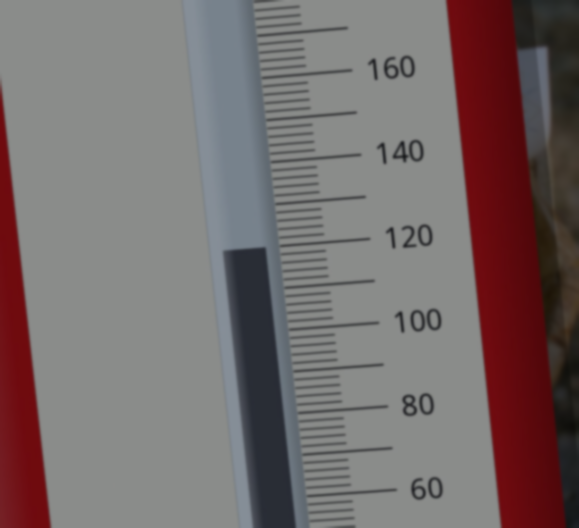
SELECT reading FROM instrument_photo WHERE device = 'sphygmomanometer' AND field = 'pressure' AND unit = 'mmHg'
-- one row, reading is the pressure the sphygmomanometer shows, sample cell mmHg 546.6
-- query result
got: mmHg 120
